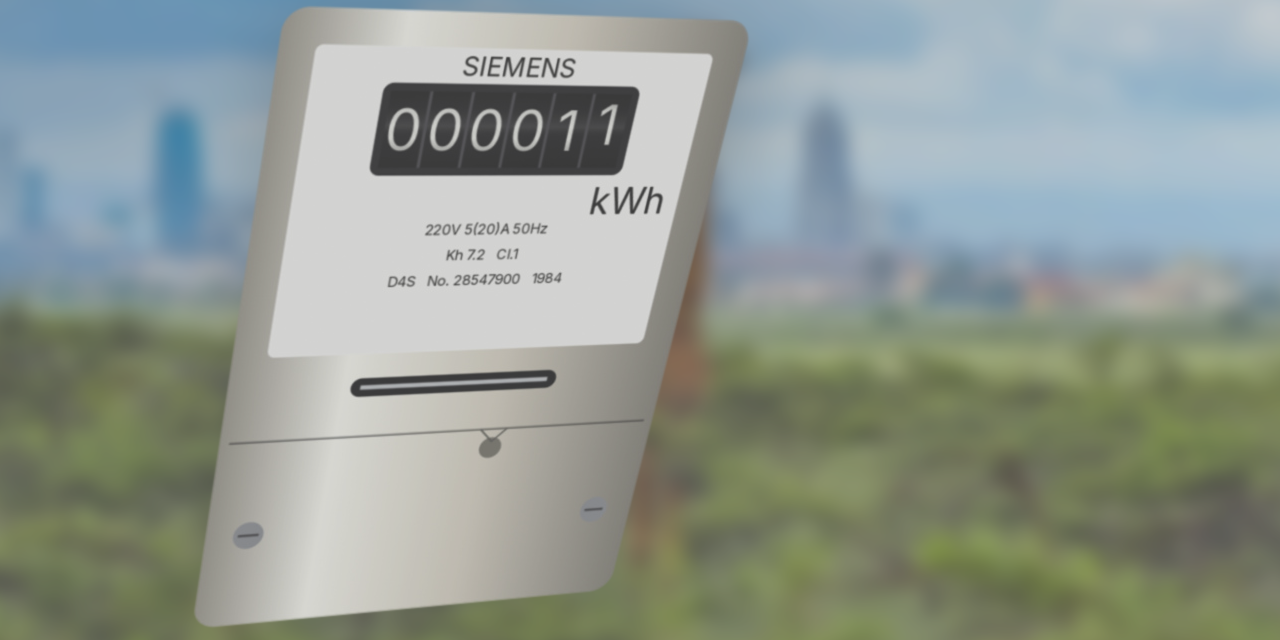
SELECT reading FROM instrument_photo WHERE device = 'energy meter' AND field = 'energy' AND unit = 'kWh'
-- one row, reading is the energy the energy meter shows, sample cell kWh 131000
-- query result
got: kWh 11
